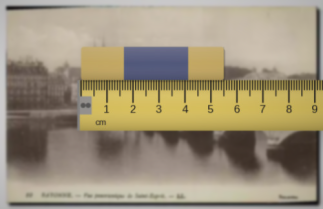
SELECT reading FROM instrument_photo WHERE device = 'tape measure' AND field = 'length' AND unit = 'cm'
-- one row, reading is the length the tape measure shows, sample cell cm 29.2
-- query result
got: cm 5.5
